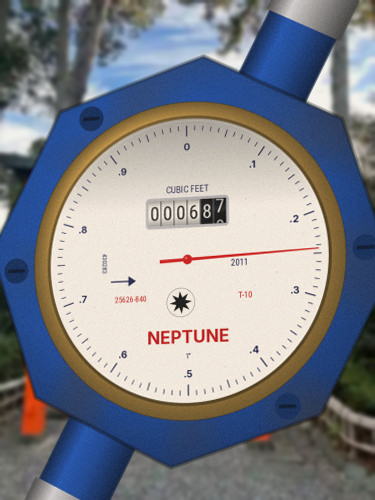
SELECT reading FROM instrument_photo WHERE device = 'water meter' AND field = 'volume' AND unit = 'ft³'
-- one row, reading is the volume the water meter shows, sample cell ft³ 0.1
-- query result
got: ft³ 687.24
